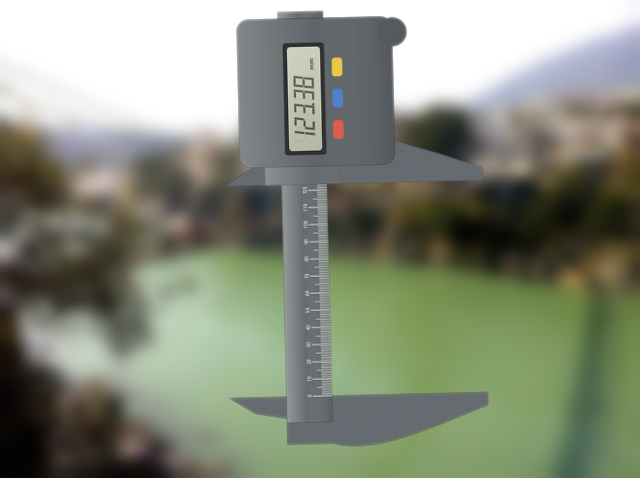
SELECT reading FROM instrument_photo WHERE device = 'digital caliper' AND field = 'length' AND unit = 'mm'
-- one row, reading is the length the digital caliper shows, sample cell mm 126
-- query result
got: mm 123.38
